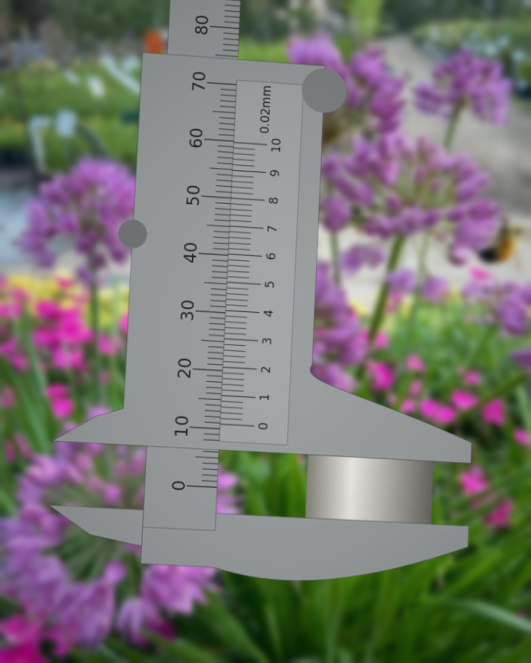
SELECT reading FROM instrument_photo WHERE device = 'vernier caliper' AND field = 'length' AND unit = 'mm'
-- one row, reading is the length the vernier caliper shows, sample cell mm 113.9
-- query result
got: mm 10.8
